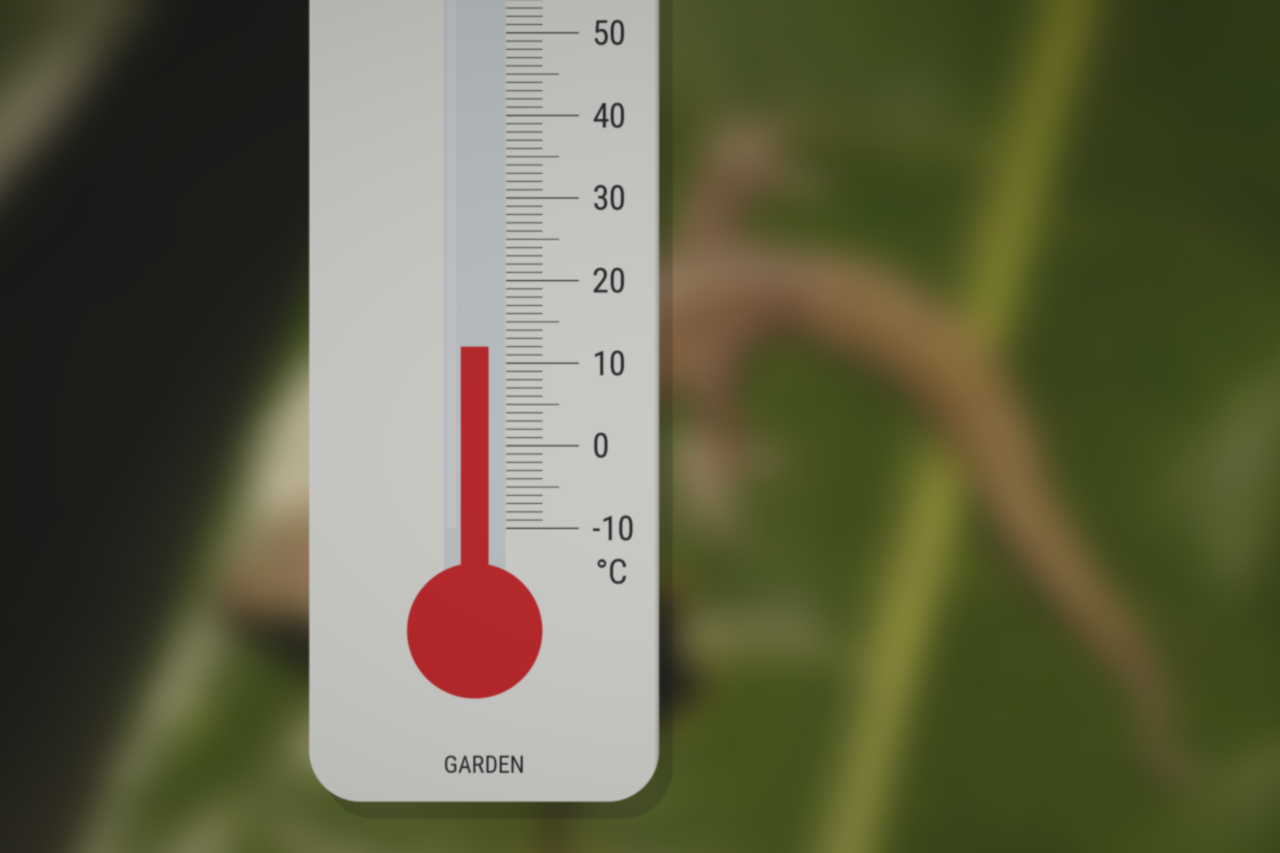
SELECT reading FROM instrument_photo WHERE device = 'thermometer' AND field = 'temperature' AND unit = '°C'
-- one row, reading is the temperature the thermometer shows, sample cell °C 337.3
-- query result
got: °C 12
